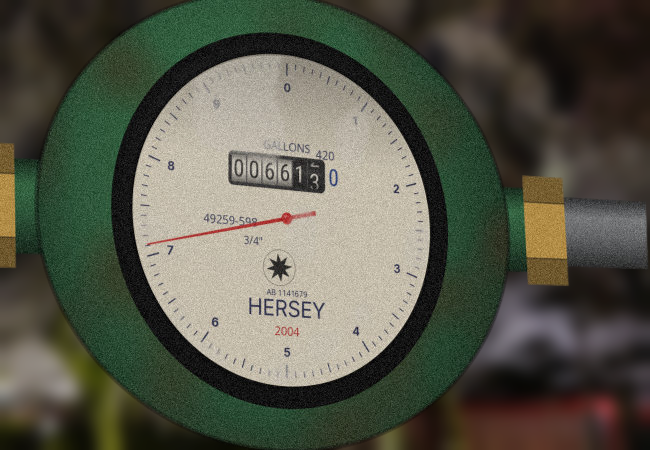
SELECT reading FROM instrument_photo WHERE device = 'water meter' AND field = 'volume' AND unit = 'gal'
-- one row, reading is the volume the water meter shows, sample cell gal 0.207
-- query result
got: gal 66127.1
